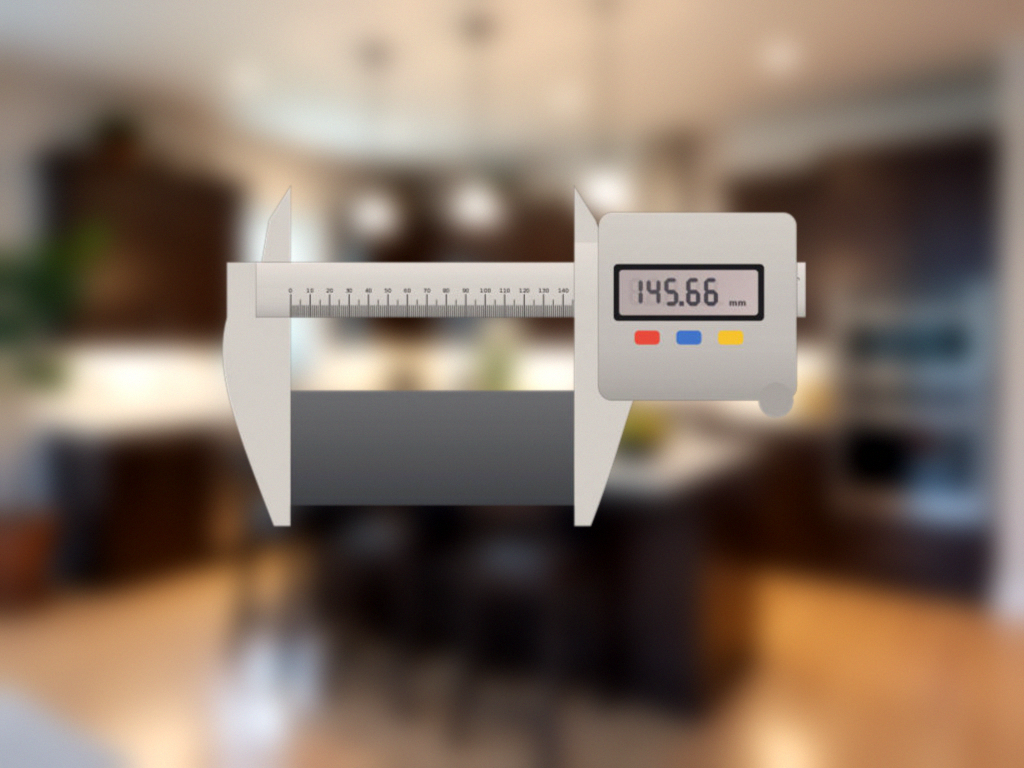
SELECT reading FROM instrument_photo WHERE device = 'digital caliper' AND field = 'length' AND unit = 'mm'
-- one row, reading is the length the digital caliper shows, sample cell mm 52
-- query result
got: mm 145.66
